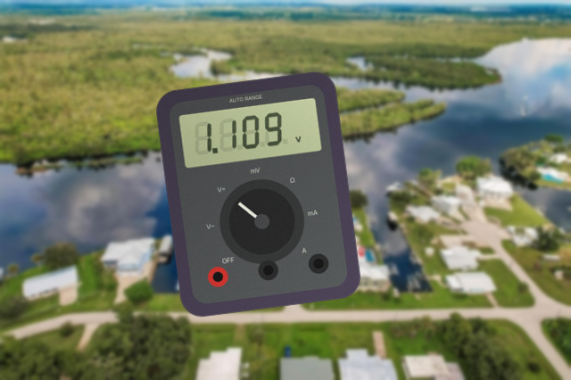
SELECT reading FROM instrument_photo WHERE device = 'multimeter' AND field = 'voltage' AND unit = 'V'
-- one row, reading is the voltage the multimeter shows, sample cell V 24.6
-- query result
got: V 1.109
